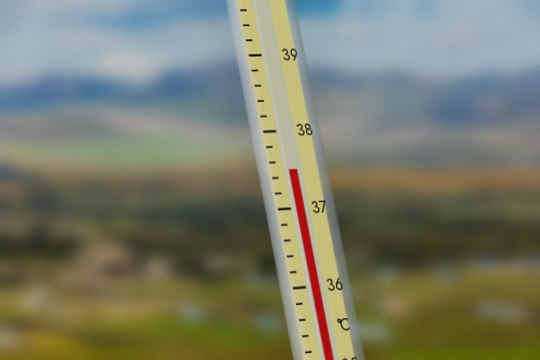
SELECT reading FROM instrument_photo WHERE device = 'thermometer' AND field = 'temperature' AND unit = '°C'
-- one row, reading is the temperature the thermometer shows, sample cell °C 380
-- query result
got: °C 37.5
